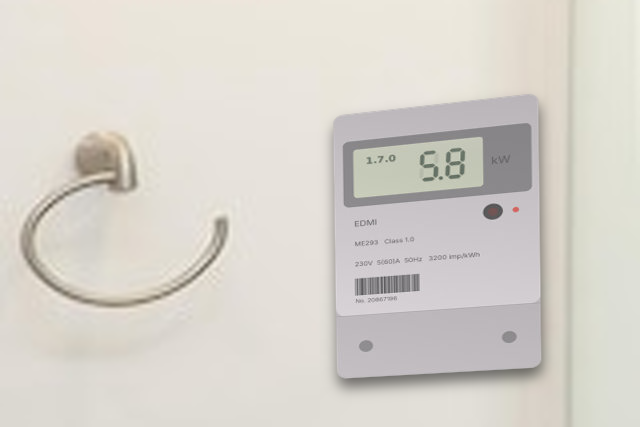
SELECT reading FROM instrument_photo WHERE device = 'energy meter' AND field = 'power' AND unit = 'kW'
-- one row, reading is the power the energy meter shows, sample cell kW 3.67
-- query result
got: kW 5.8
